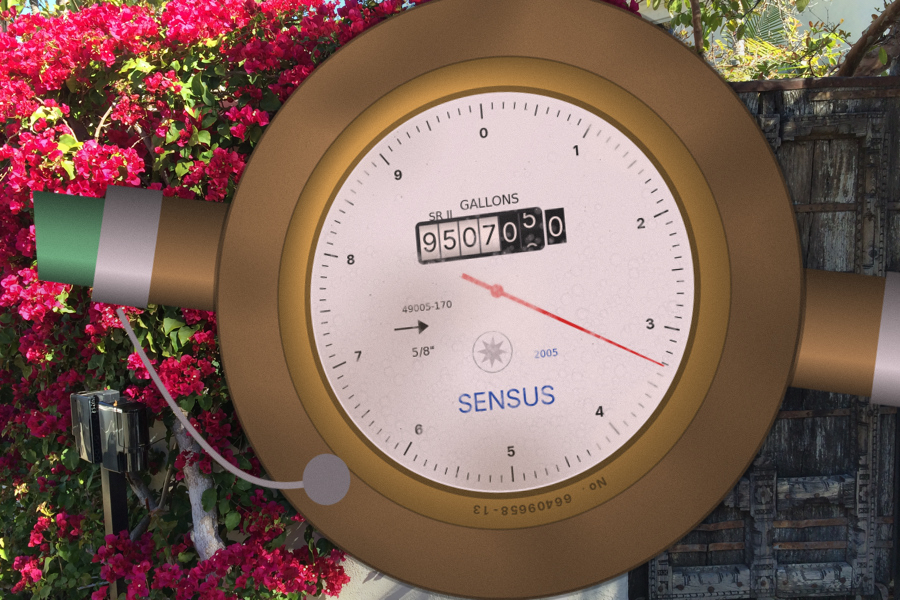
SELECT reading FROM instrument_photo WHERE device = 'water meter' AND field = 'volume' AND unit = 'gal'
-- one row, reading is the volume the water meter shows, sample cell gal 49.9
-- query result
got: gal 9507053.3
